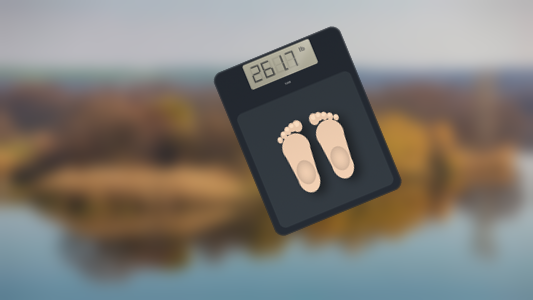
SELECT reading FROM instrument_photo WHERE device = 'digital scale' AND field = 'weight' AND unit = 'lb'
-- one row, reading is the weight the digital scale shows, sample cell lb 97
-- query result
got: lb 261.7
